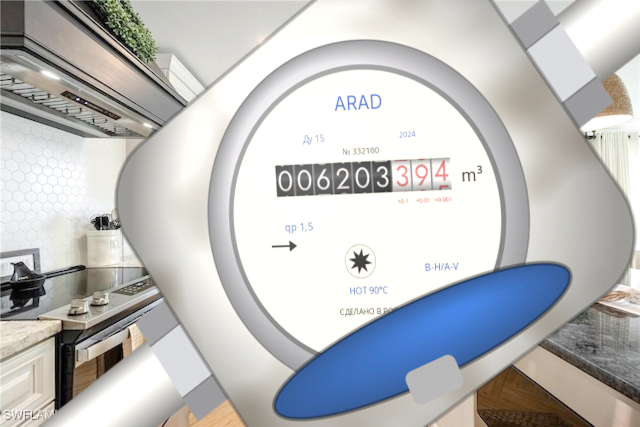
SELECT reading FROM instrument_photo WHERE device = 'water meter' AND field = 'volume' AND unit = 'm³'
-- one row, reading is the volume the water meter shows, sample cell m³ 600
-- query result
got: m³ 6203.394
